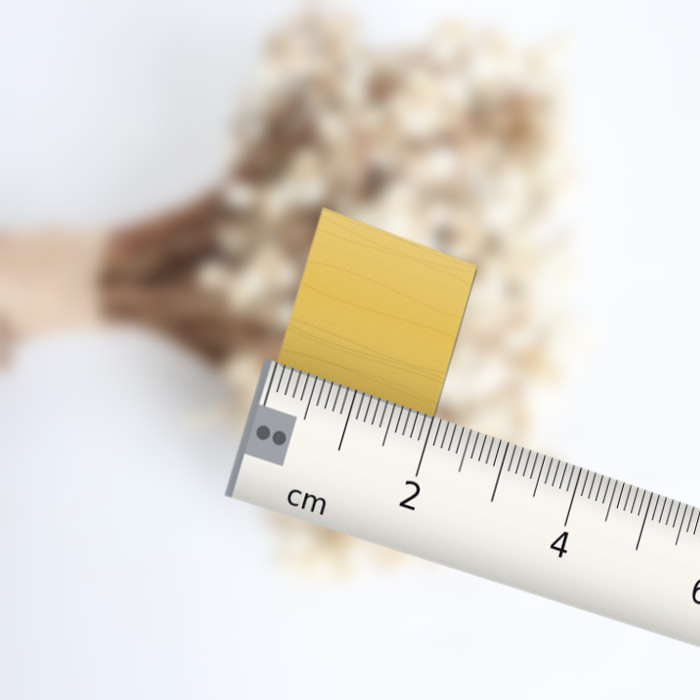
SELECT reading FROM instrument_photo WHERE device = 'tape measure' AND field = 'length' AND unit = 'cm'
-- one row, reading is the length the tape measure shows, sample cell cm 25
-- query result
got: cm 2
